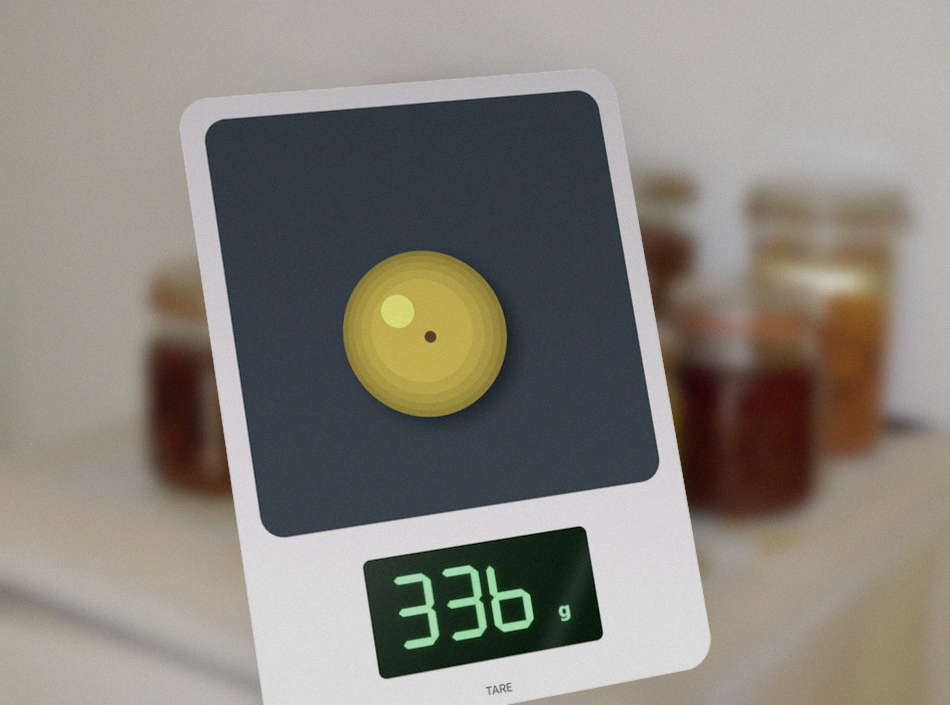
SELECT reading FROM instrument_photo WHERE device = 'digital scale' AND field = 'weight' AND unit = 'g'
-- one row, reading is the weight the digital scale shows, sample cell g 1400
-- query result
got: g 336
